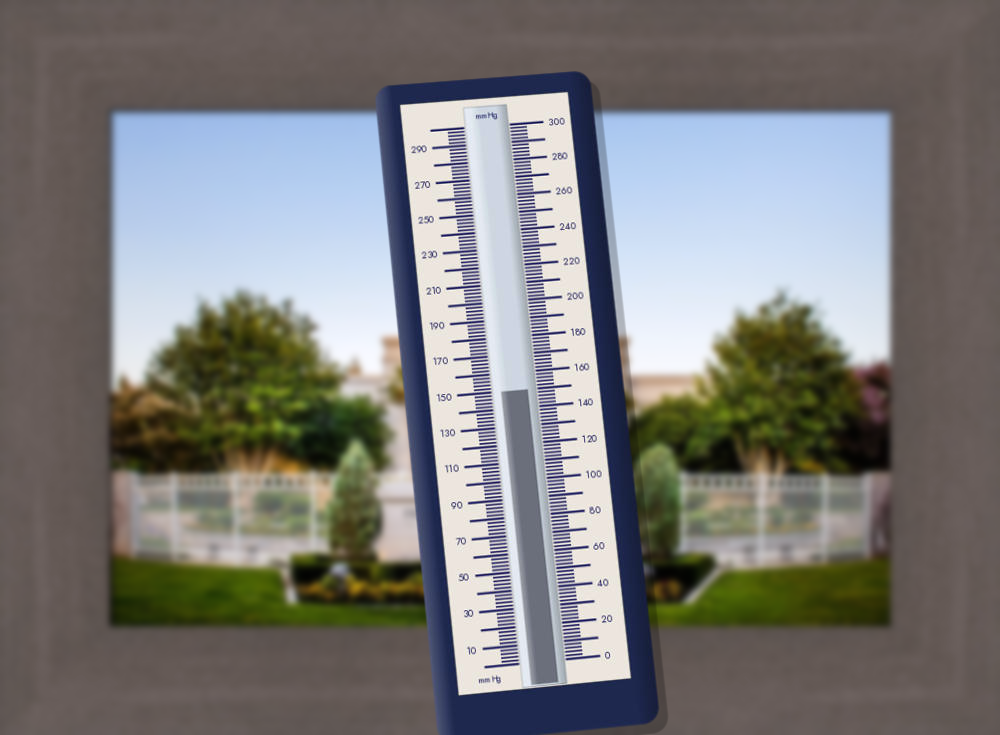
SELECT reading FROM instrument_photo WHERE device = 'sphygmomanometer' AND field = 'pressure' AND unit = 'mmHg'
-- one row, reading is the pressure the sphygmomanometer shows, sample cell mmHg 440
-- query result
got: mmHg 150
